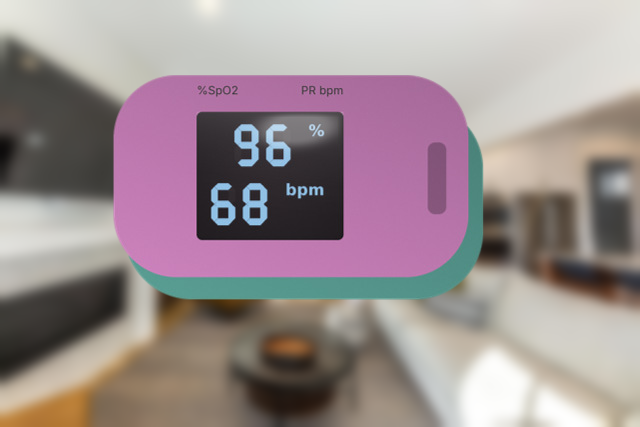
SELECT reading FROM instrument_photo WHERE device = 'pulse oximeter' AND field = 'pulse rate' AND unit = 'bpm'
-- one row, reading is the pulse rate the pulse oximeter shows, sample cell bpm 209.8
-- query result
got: bpm 68
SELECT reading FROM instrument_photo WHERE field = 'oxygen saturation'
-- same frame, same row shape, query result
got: % 96
